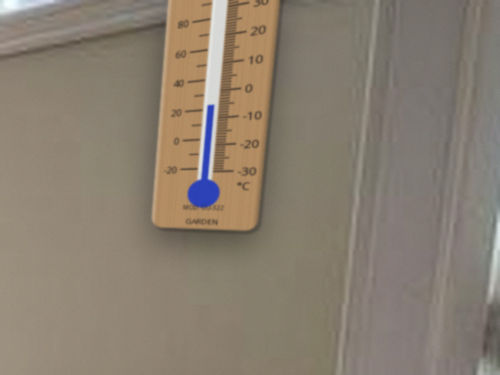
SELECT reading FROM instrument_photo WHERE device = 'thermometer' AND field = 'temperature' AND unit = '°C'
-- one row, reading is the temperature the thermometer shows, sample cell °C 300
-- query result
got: °C -5
